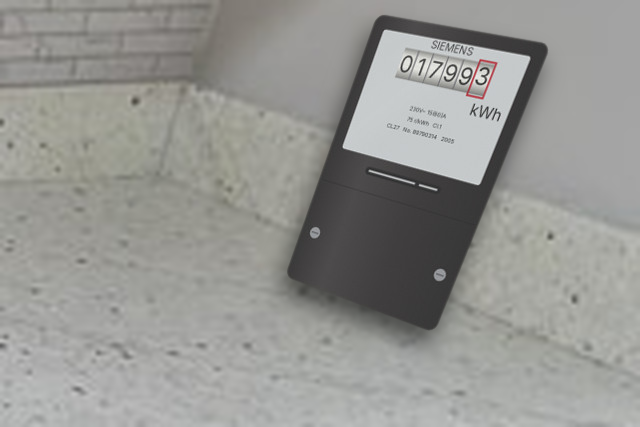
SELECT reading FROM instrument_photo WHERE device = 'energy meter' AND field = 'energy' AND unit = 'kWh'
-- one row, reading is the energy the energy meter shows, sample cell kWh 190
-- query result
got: kWh 1799.3
